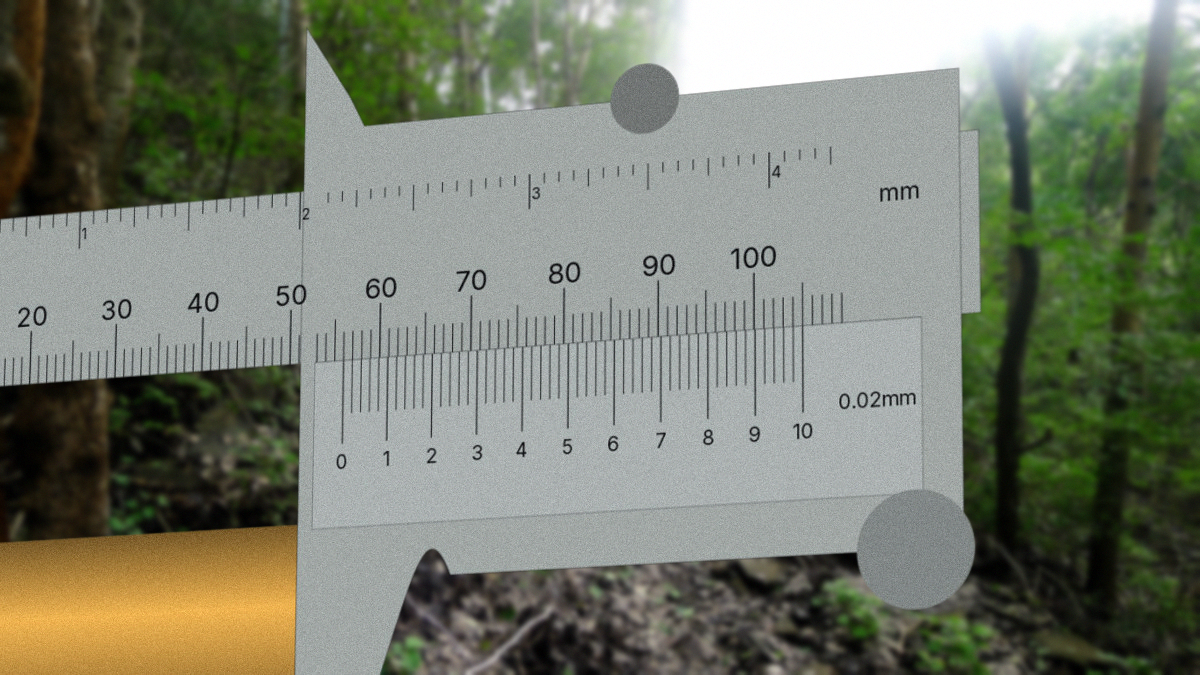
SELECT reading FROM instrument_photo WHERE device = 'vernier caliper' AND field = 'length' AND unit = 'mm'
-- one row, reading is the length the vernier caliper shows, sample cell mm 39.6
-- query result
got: mm 56.0
